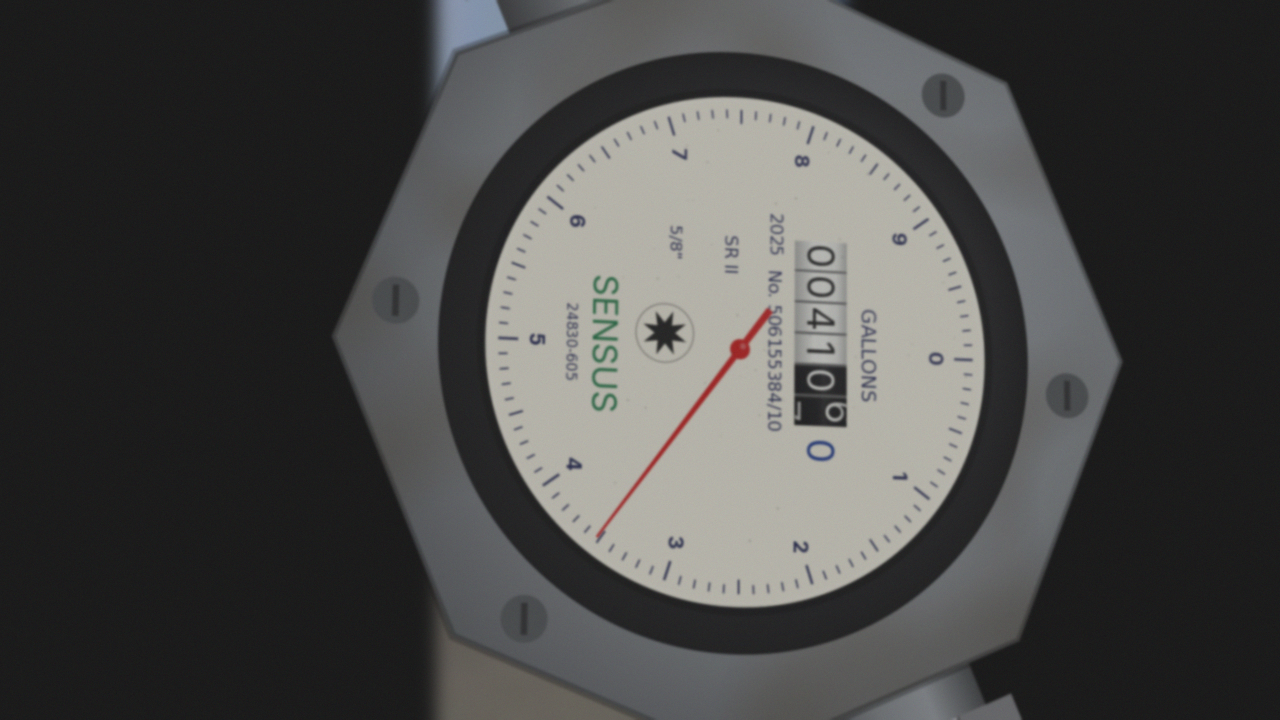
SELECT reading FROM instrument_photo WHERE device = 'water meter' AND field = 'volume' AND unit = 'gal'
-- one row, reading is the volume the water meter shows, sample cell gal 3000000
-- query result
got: gal 41063.5
